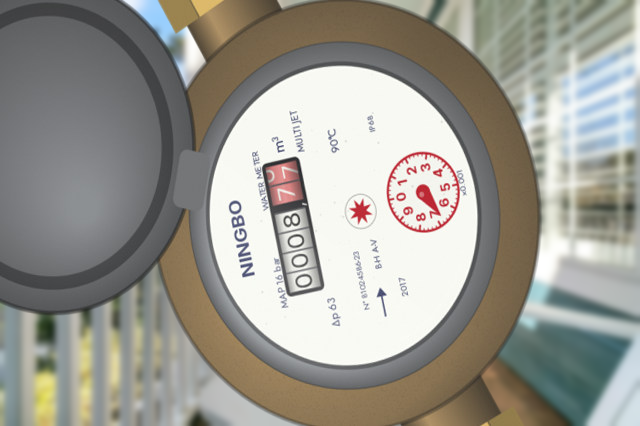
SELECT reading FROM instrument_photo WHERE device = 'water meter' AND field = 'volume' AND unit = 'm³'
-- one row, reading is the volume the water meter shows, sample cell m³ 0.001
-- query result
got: m³ 8.766
